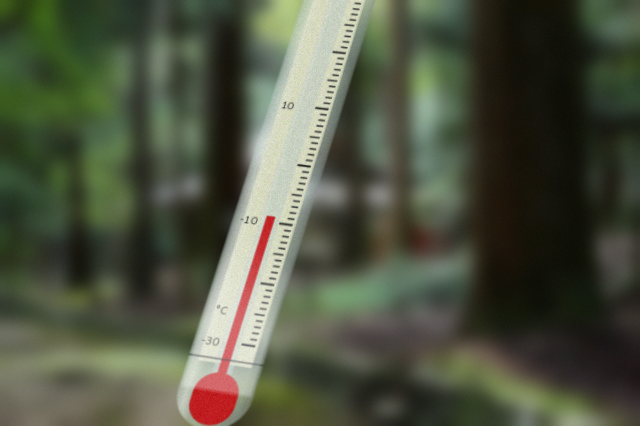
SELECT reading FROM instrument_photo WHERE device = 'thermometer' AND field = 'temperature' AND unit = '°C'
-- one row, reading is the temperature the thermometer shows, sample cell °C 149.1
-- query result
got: °C -9
